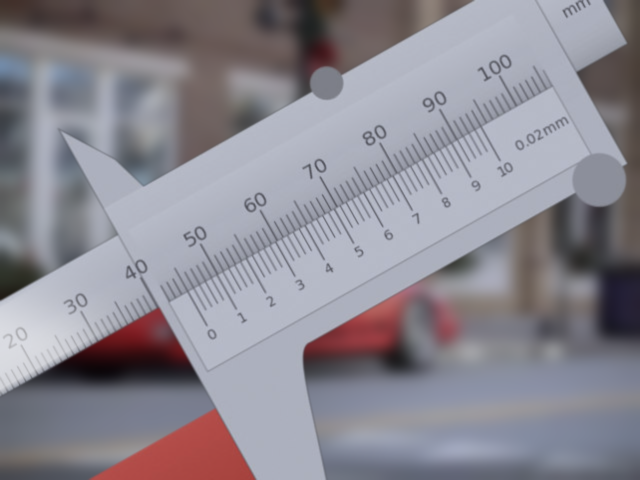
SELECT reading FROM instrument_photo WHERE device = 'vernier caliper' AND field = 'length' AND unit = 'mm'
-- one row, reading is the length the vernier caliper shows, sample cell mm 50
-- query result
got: mm 45.0
